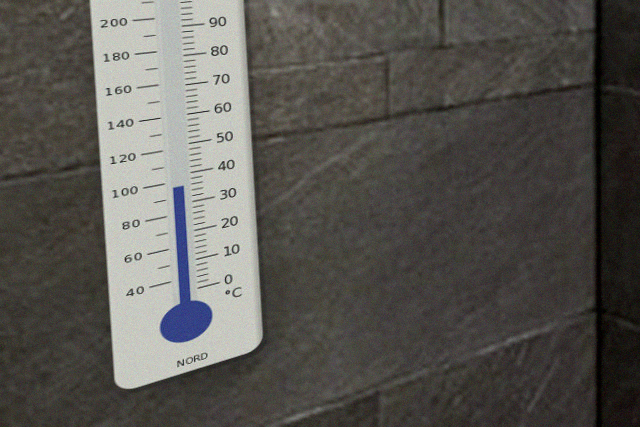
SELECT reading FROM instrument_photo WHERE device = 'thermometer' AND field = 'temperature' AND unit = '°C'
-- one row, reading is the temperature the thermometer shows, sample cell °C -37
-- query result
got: °C 36
